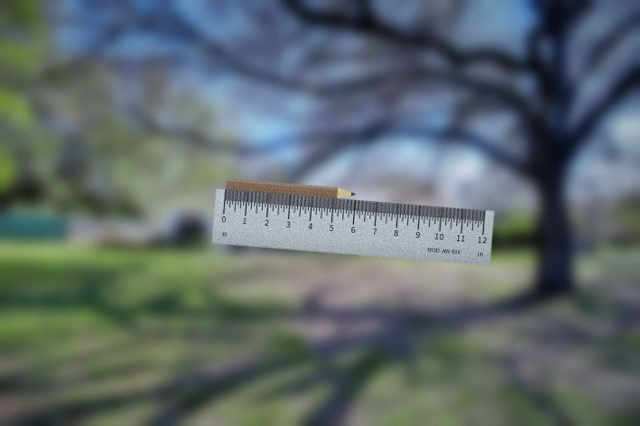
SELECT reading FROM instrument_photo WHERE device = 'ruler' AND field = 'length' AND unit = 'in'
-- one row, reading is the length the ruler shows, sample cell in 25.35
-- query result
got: in 6
